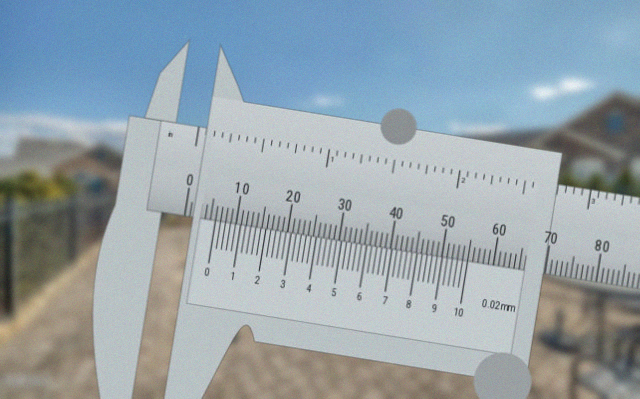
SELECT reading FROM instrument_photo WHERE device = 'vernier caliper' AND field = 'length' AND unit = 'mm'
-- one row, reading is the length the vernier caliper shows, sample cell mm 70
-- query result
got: mm 6.0
